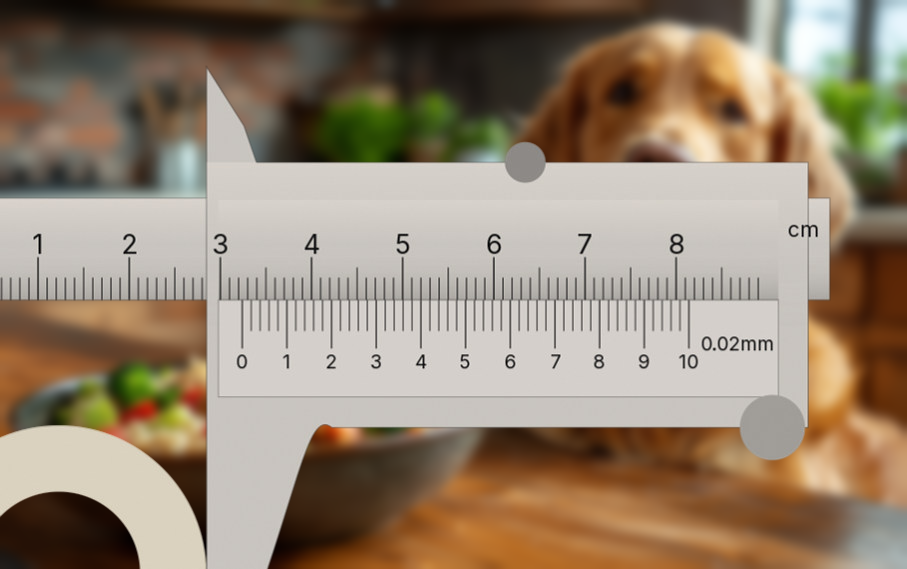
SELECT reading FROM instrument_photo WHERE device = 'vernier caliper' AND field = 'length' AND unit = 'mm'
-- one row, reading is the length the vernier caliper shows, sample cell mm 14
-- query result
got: mm 32.4
